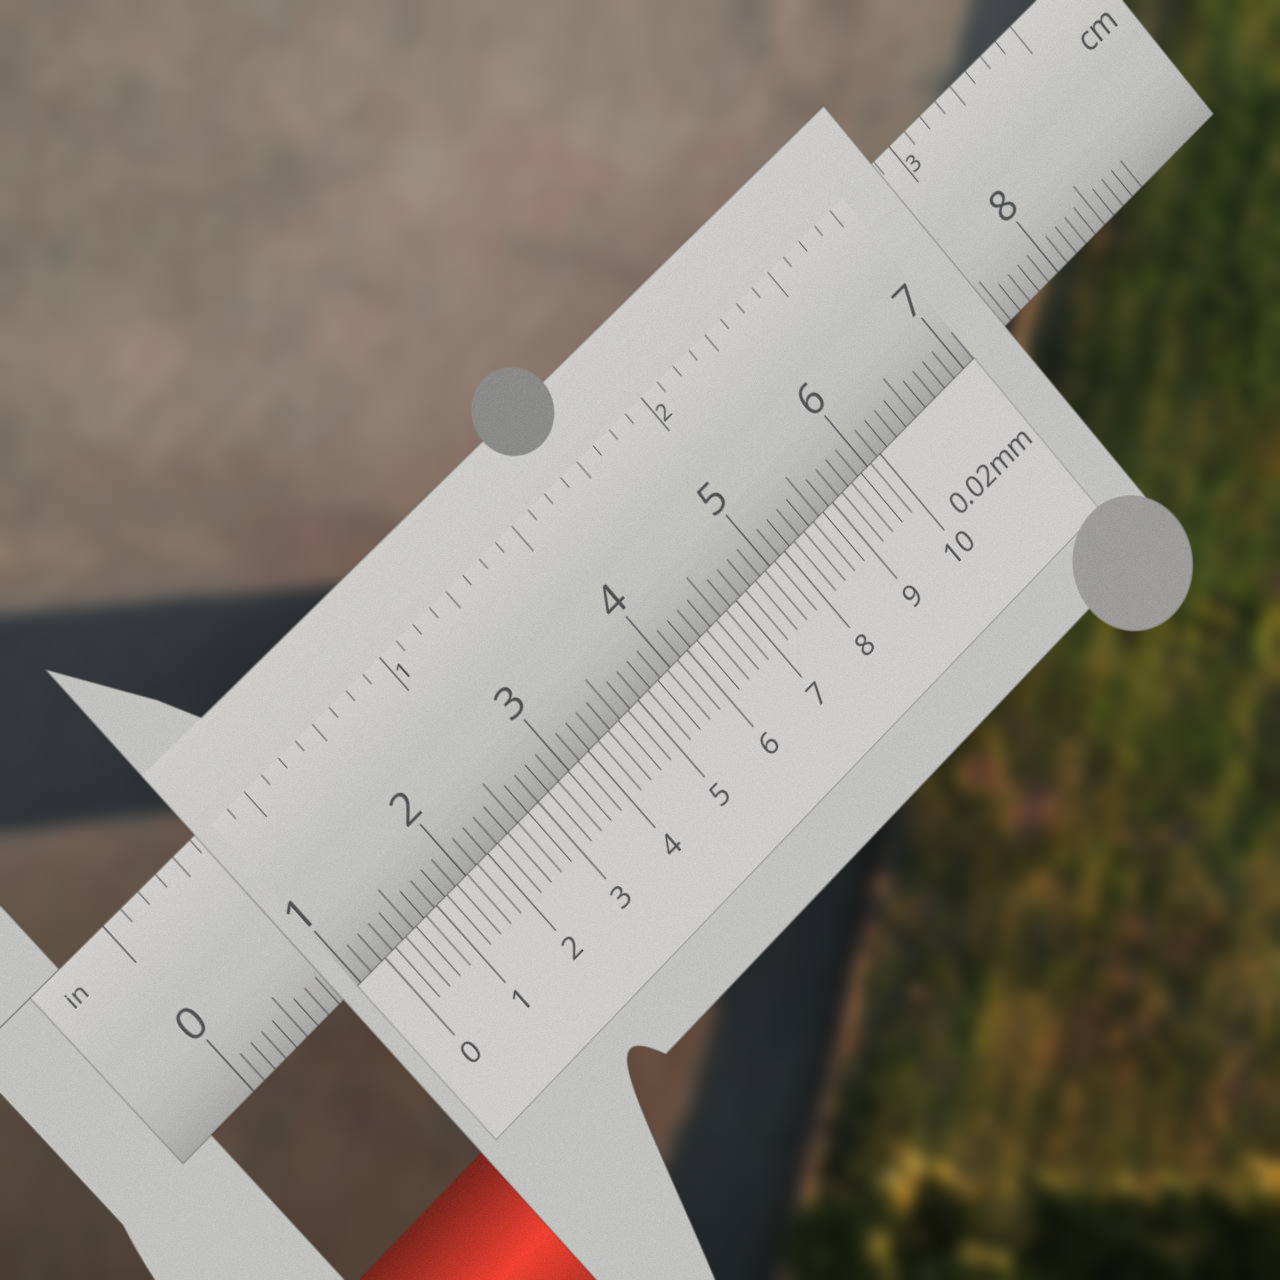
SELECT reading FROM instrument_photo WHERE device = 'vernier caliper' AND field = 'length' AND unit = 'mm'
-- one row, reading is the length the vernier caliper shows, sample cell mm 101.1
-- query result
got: mm 12.3
